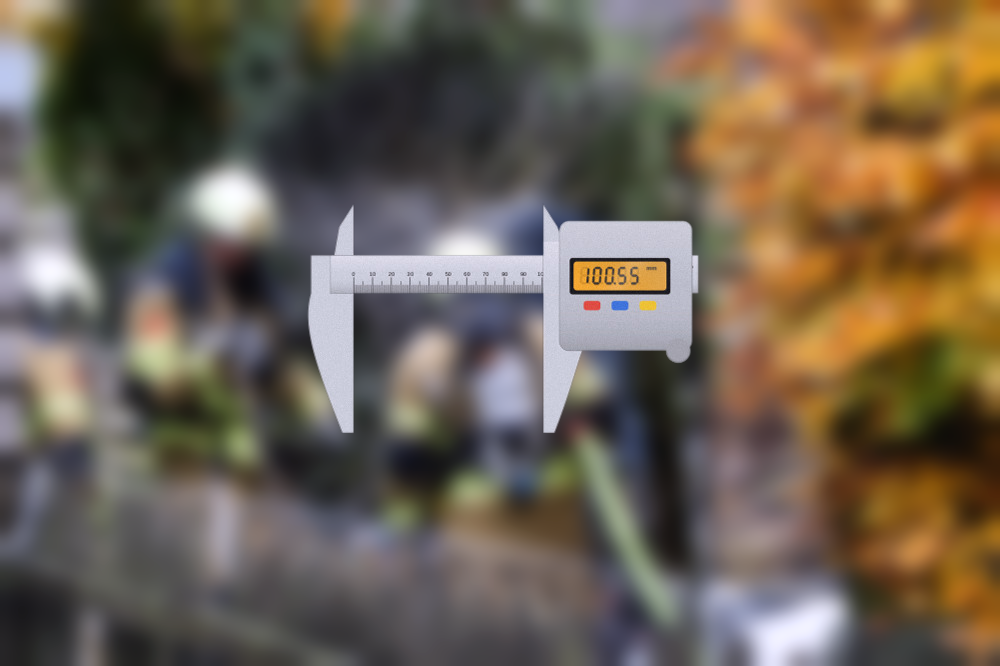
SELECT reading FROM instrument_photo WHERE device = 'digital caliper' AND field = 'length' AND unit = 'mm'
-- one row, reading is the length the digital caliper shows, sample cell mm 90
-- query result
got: mm 100.55
